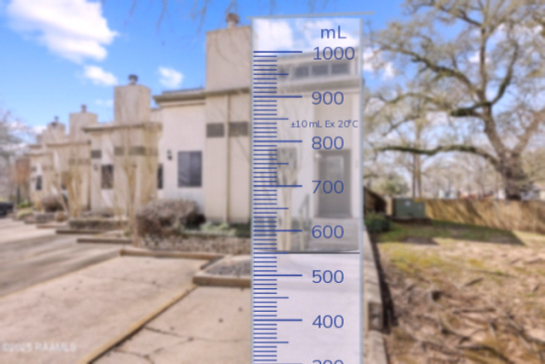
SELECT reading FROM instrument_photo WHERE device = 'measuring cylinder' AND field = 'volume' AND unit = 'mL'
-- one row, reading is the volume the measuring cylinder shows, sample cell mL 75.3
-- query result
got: mL 550
